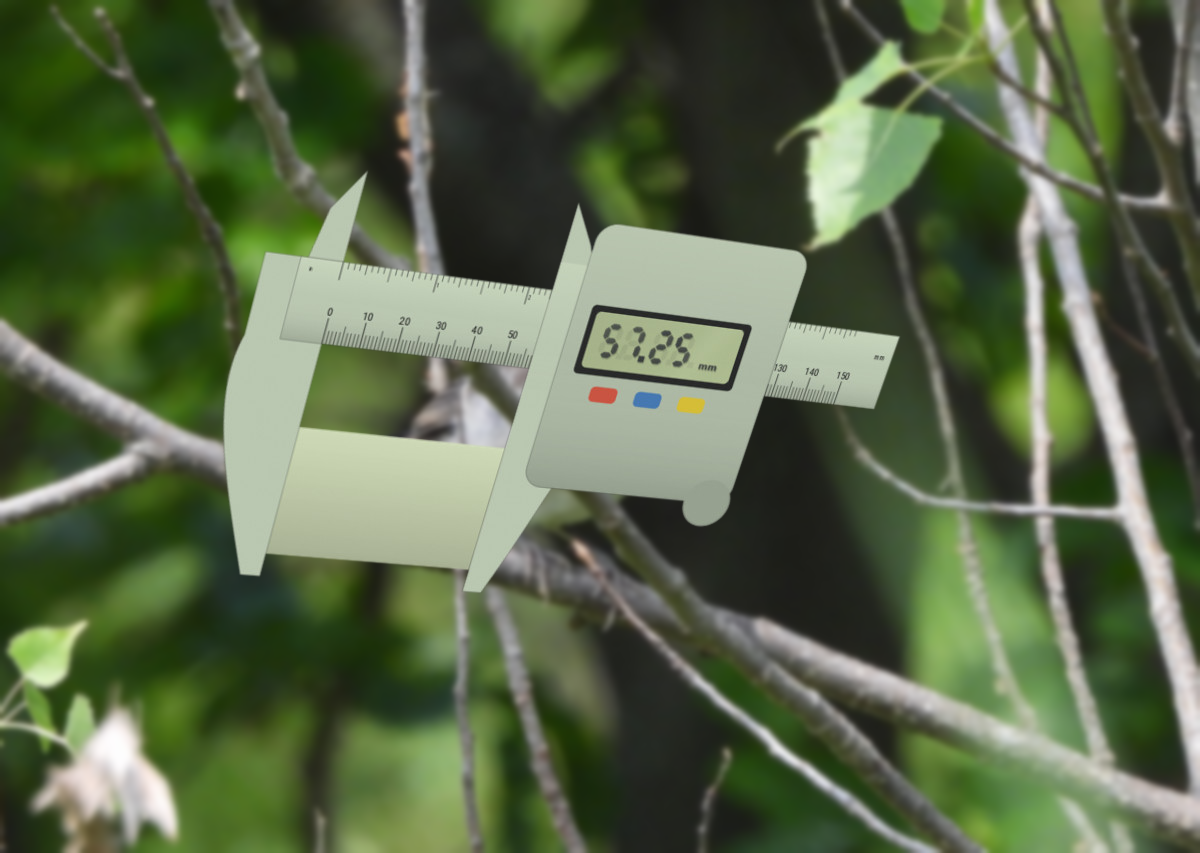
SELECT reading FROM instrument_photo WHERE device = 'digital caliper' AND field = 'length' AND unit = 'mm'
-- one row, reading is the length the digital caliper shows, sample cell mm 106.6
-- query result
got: mm 57.25
